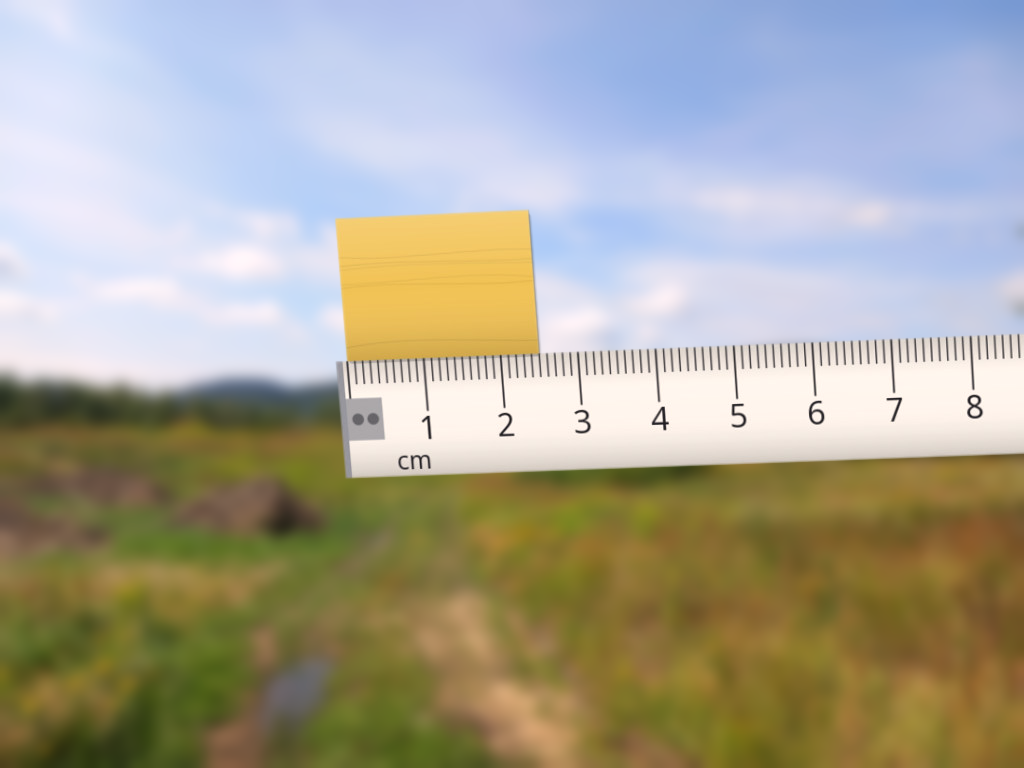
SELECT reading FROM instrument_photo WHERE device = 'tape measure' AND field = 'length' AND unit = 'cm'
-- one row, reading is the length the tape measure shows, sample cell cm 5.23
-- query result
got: cm 2.5
